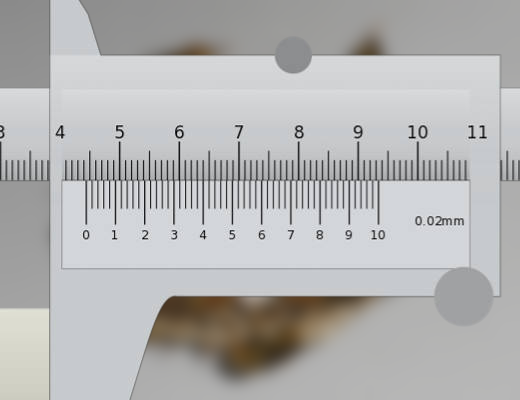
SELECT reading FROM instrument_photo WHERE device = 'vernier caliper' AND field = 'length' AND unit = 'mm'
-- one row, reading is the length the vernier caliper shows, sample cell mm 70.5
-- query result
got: mm 44.4
